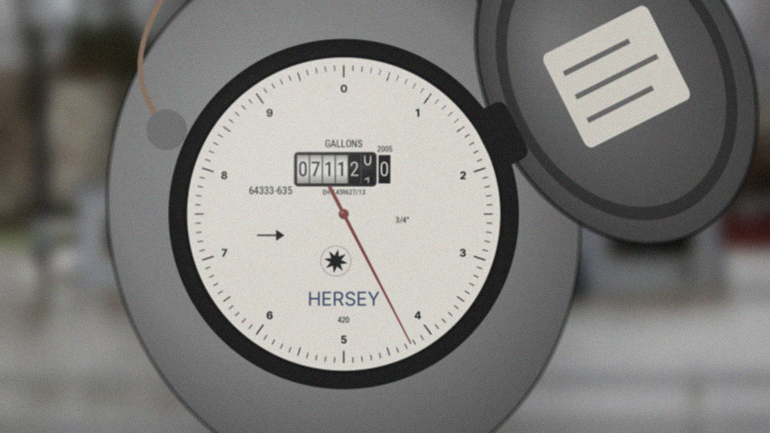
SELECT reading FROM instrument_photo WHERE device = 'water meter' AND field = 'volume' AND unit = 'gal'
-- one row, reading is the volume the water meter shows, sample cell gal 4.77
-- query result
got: gal 711204.2
